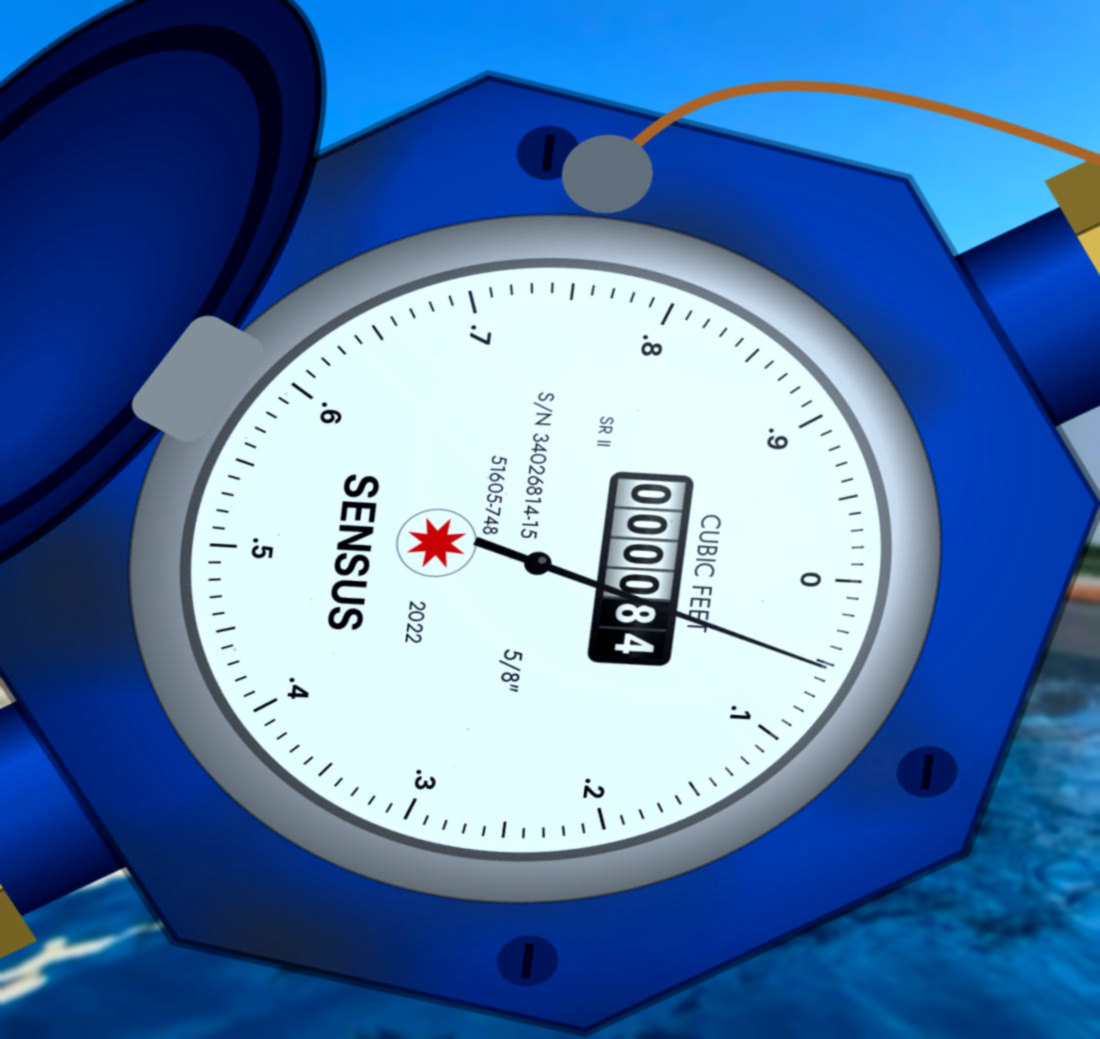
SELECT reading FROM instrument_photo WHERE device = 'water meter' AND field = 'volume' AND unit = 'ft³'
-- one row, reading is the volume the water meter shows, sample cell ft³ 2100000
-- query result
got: ft³ 84.05
